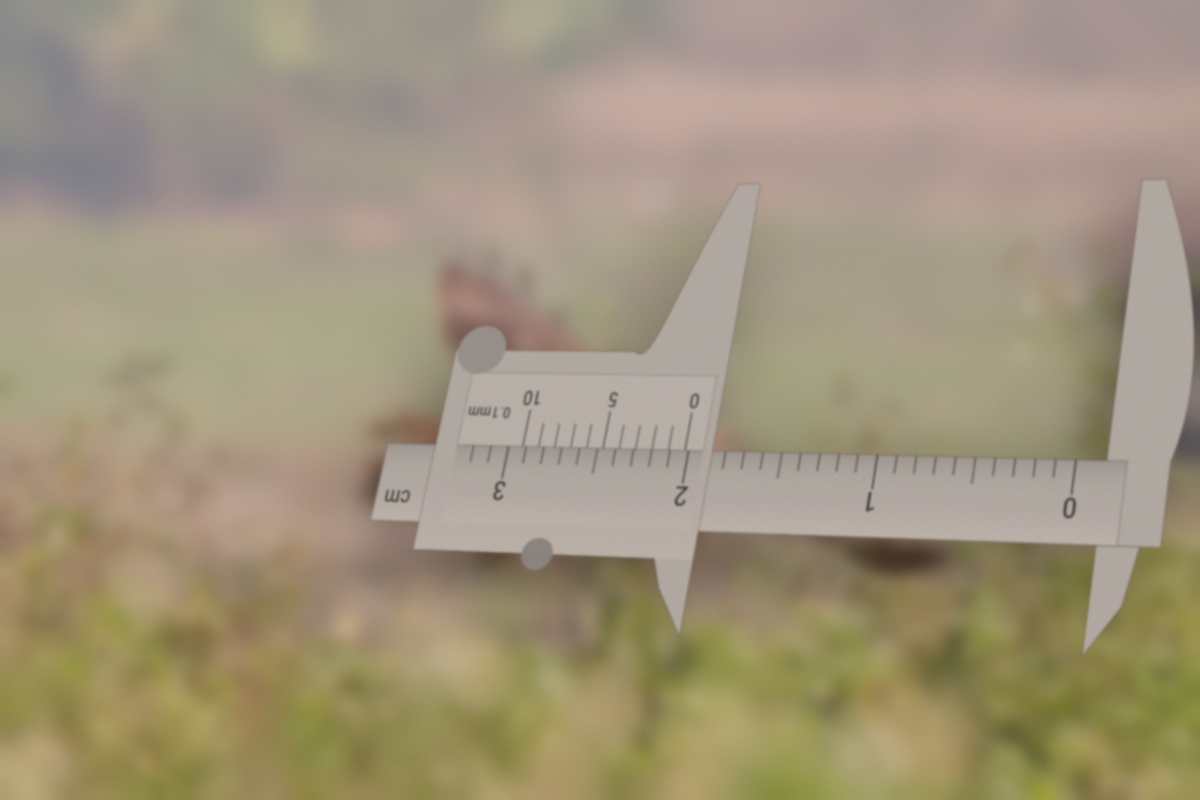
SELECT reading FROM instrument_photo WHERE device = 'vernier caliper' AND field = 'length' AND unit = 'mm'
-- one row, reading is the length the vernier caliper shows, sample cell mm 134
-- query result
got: mm 20.2
